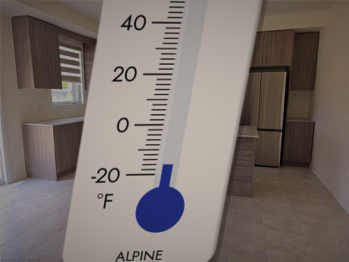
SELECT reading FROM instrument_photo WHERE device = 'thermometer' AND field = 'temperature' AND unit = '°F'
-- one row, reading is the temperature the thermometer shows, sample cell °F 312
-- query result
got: °F -16
